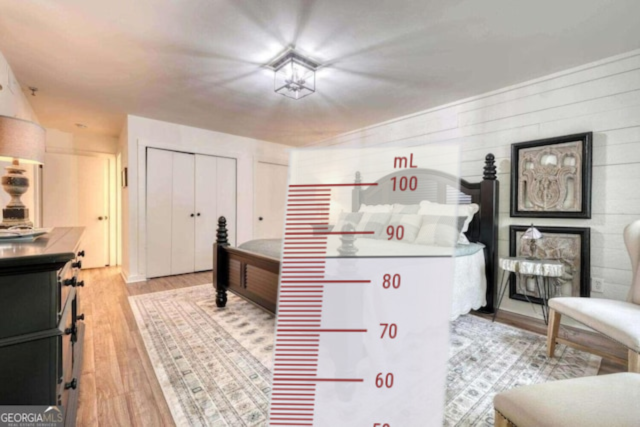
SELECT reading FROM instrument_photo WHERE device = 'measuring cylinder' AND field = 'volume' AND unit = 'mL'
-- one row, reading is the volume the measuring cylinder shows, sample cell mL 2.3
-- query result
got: mL 85
